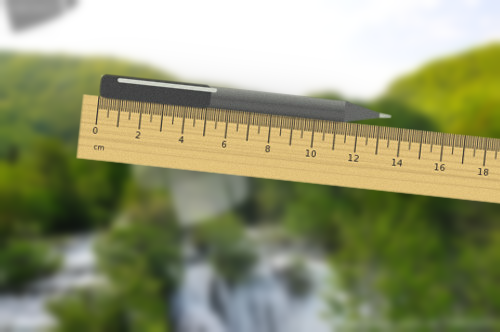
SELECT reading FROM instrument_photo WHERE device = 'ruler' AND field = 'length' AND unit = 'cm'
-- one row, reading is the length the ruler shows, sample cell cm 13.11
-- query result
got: cm 13.5
